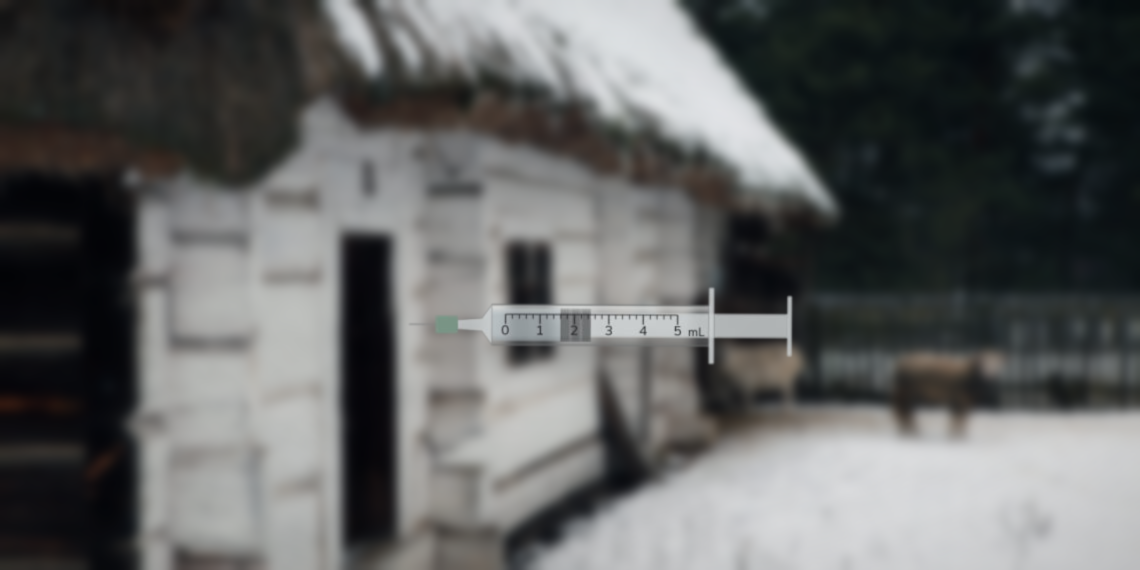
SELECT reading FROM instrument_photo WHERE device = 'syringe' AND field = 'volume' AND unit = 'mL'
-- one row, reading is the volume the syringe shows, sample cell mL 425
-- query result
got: mL 1.6
